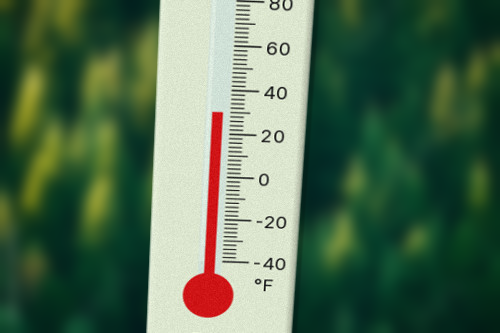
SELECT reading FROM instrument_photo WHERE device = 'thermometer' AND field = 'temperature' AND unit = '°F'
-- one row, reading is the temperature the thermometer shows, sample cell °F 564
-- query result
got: °F 30
